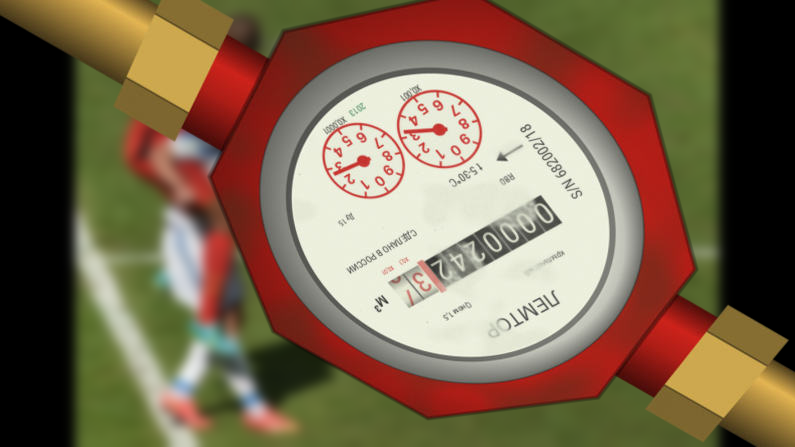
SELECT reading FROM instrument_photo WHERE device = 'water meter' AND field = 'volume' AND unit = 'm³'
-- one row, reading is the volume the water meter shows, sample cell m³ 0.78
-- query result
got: m³ 242.3732
